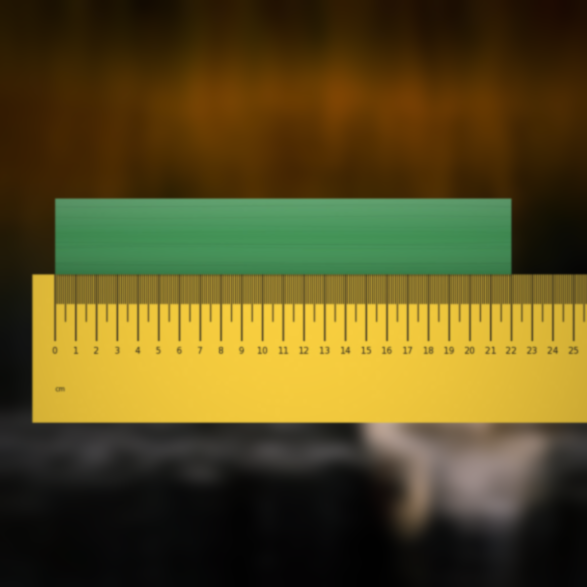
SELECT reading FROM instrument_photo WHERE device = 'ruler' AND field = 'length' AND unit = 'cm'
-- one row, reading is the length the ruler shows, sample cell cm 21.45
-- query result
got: cm 22
